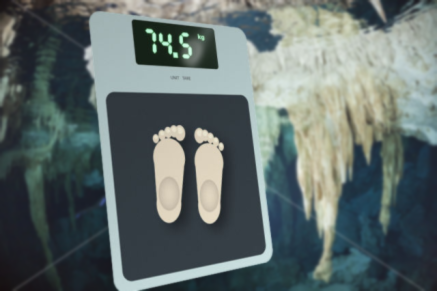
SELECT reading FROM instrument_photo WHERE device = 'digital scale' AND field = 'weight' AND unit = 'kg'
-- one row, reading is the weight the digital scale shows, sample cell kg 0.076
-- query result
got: kg 74.5
